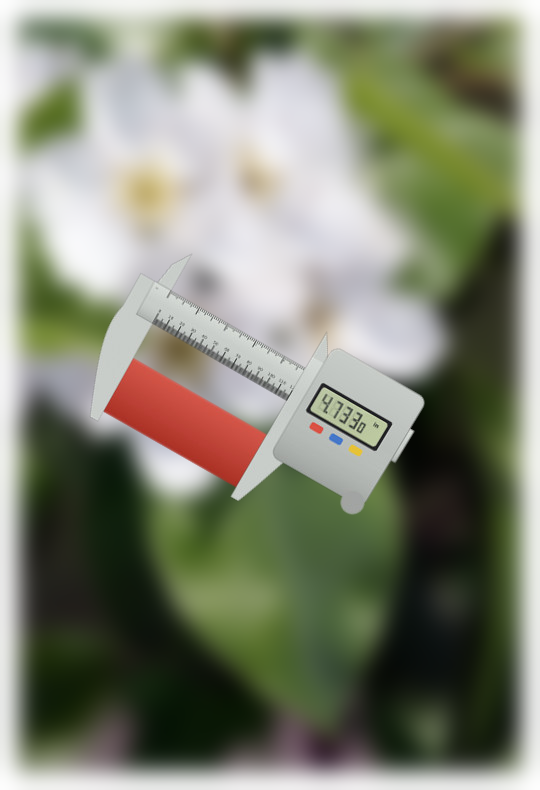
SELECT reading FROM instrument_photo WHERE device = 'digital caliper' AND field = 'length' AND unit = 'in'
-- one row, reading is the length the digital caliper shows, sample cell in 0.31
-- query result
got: in 4.7330
